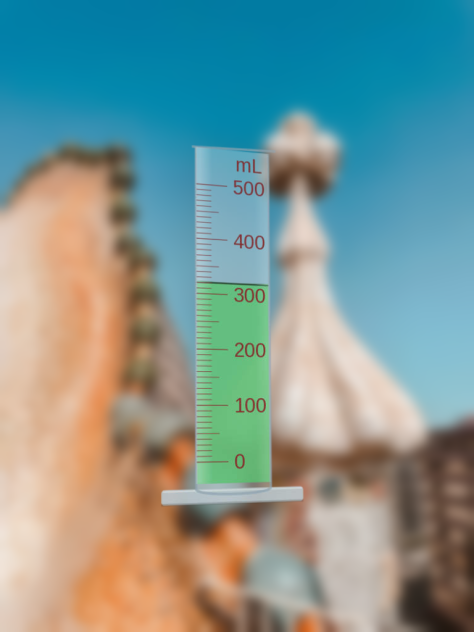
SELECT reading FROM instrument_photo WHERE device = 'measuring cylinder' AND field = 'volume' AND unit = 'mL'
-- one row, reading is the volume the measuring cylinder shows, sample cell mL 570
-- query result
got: mL 320
